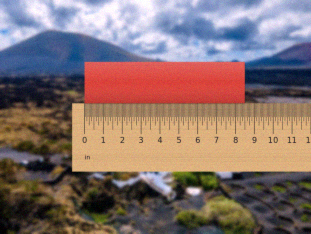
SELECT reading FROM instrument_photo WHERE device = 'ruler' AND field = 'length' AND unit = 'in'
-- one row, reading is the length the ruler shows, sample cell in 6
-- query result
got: in 8.5
